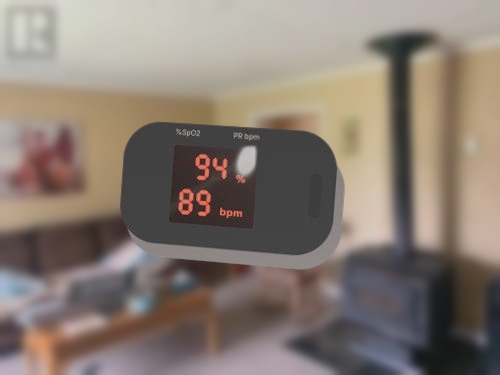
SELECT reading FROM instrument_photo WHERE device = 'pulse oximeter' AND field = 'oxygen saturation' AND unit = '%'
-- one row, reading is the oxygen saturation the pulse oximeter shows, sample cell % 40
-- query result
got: % 94
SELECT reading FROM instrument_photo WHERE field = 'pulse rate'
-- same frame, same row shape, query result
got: bpm 89
